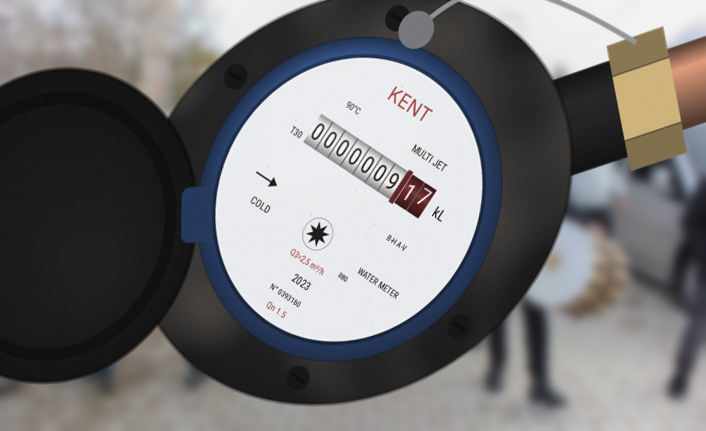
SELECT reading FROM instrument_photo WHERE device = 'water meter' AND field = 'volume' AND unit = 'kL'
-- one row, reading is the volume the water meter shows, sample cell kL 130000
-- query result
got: kL 9.17
